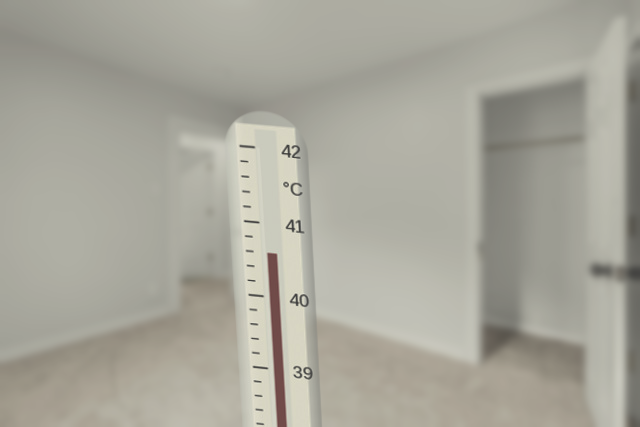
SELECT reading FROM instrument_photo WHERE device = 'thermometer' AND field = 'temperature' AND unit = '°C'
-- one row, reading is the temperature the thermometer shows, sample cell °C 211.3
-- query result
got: °C 40.6
